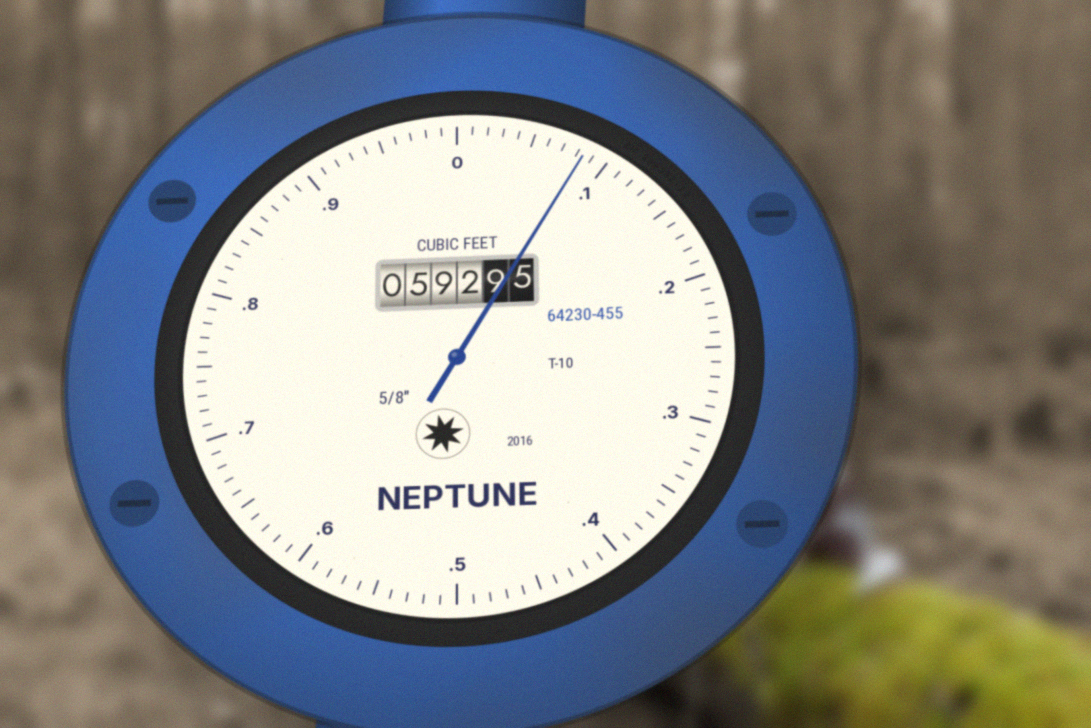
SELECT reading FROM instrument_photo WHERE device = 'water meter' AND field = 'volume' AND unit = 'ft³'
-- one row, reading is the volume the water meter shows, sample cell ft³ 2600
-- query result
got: ft³ 59295.08
